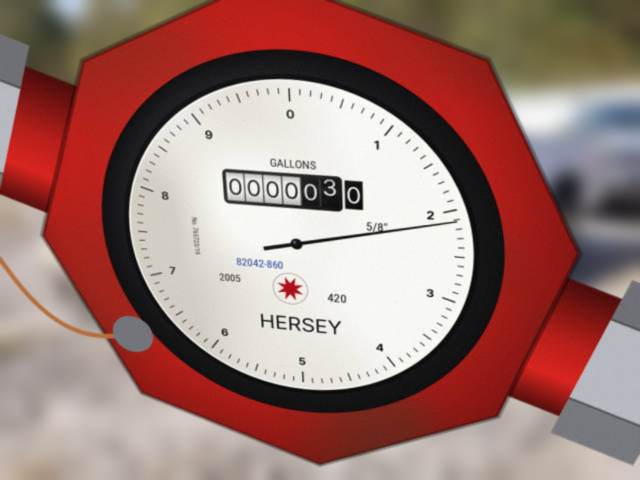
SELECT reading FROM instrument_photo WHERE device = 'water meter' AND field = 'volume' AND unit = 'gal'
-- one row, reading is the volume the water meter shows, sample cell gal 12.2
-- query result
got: gal 32.1
